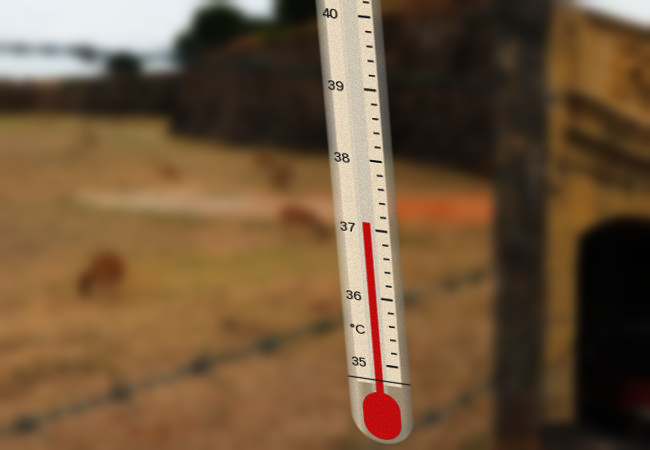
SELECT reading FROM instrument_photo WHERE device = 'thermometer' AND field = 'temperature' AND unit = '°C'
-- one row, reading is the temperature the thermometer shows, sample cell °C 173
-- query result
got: °C 37.1
